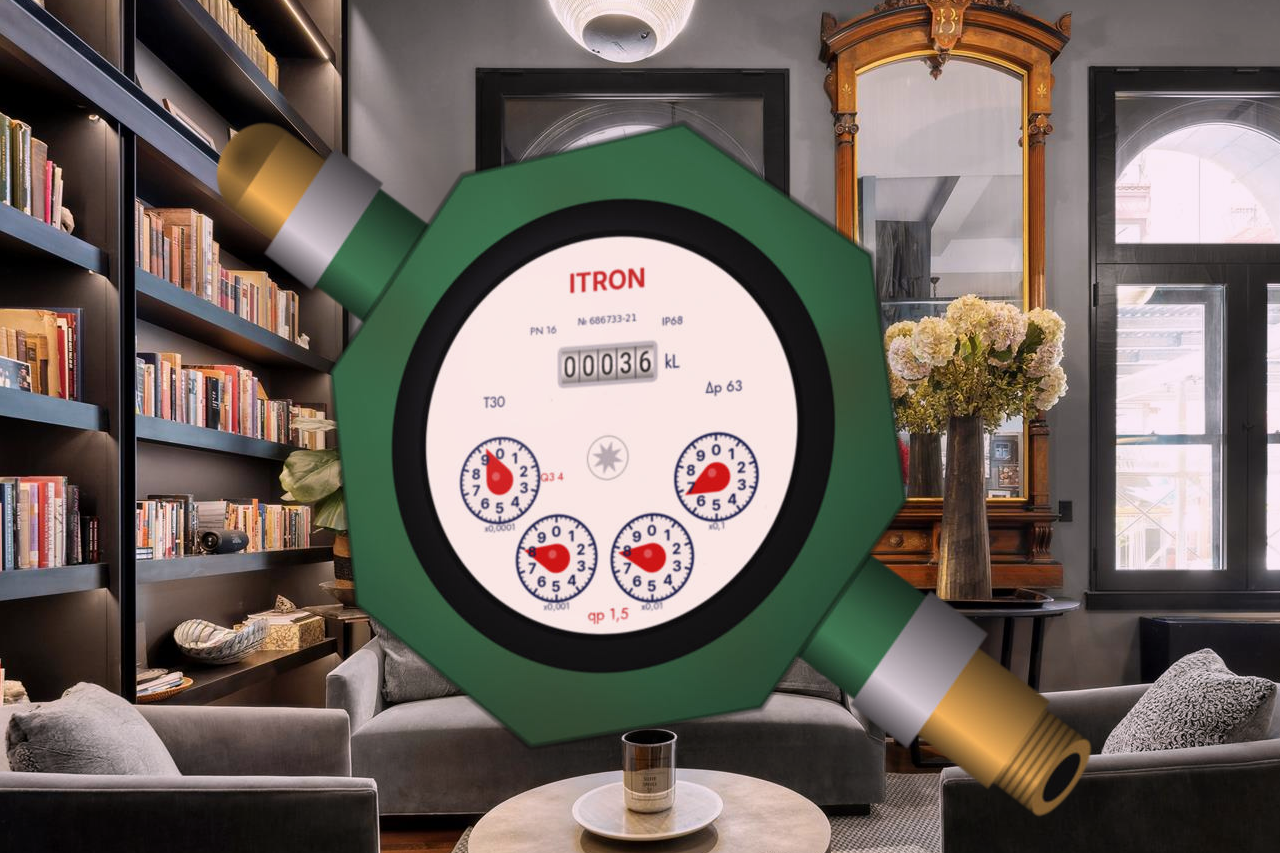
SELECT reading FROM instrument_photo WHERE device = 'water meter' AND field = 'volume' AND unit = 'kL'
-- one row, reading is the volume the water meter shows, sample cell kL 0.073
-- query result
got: kL 36.6779
